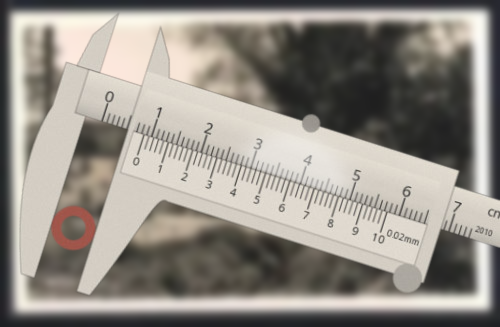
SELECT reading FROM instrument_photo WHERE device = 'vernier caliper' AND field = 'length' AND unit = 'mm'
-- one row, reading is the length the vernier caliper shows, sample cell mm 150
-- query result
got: mm 8.5
